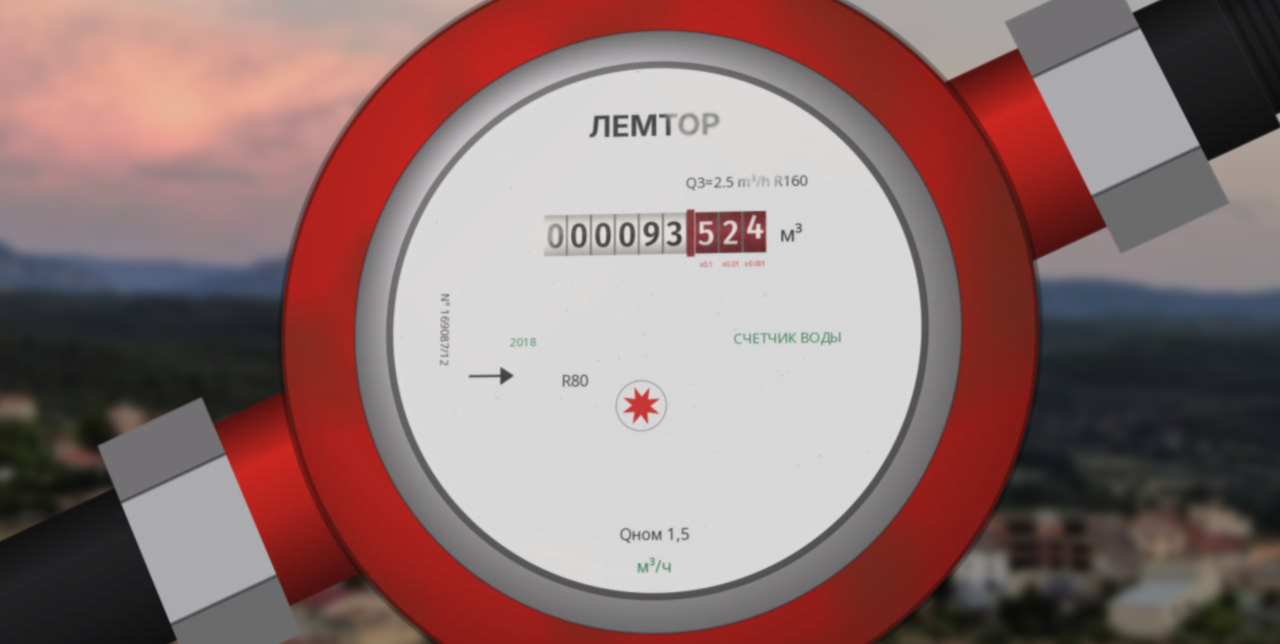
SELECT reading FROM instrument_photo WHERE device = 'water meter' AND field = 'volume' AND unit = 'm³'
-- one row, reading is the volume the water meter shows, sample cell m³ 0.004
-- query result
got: m³ 93.524
